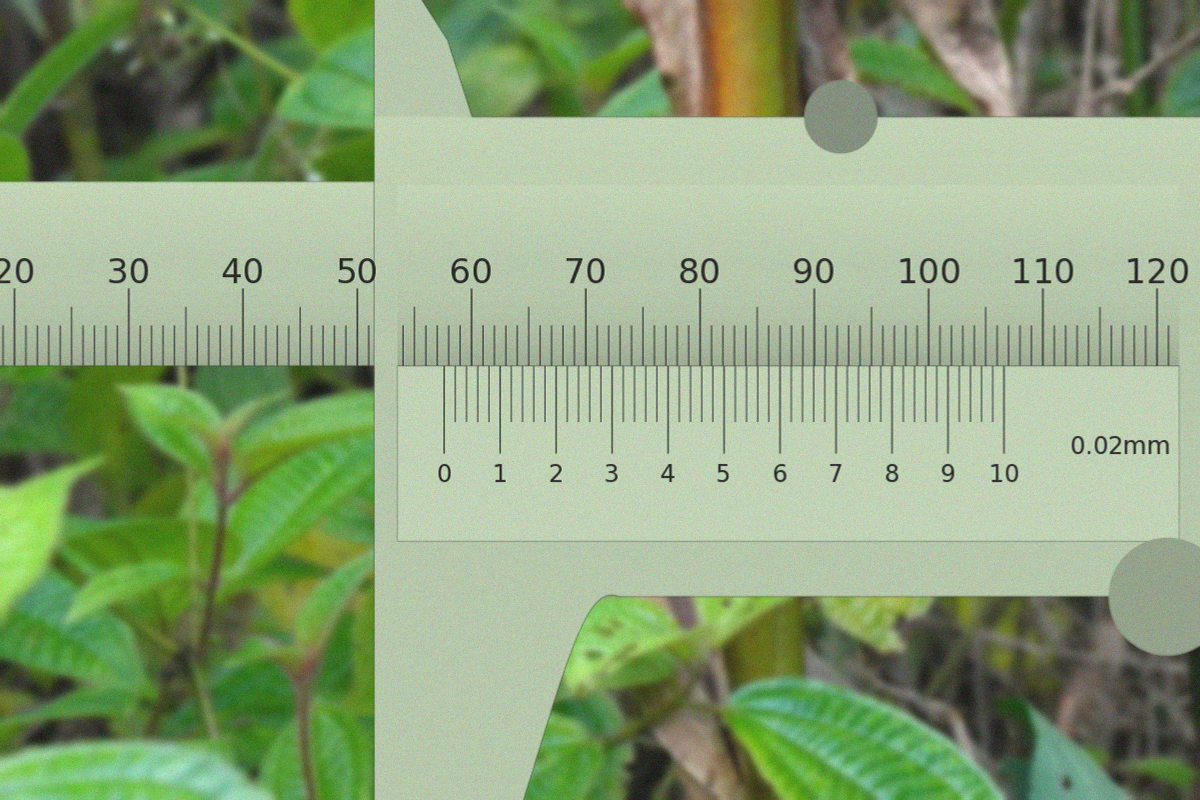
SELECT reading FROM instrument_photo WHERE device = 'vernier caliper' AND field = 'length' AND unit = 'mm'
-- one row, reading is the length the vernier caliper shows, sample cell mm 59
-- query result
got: mm 57.6
